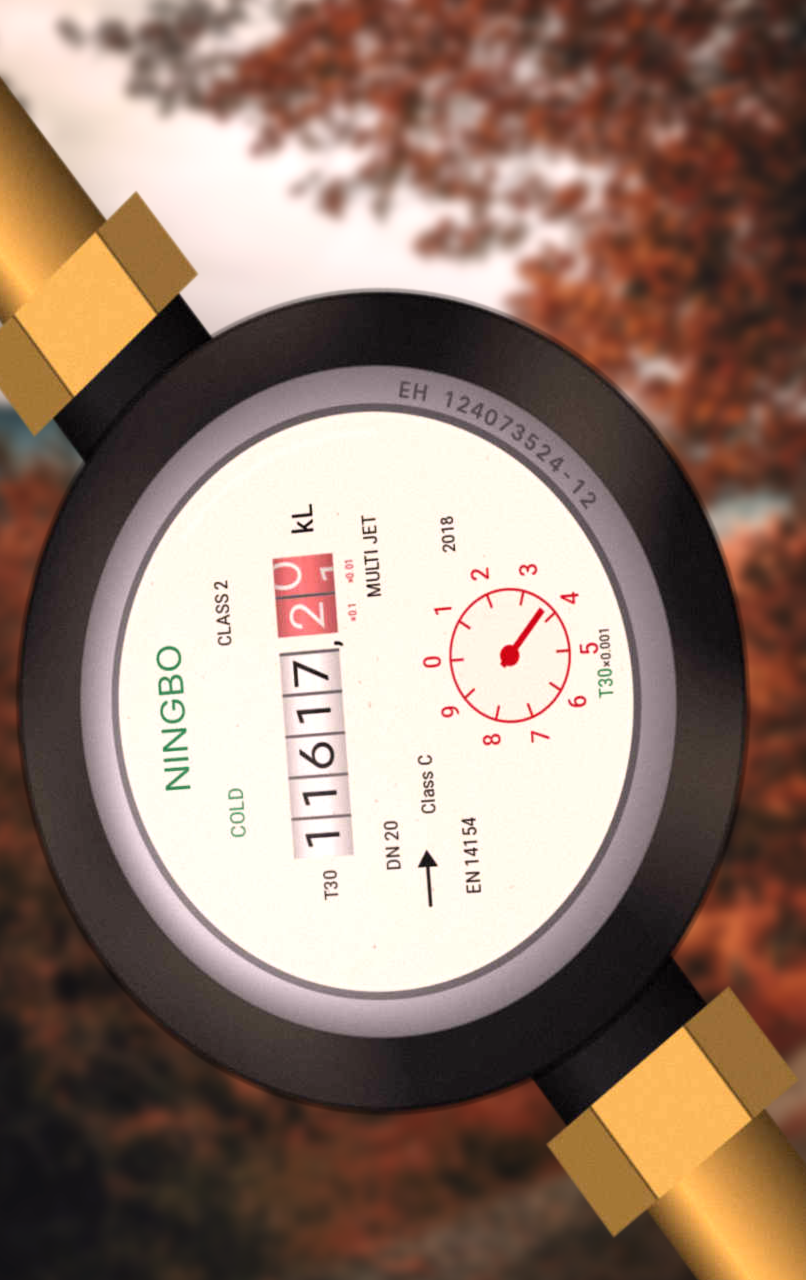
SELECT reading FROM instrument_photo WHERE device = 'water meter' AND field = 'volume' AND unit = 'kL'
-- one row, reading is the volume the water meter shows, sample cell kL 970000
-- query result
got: kL 11617.203
